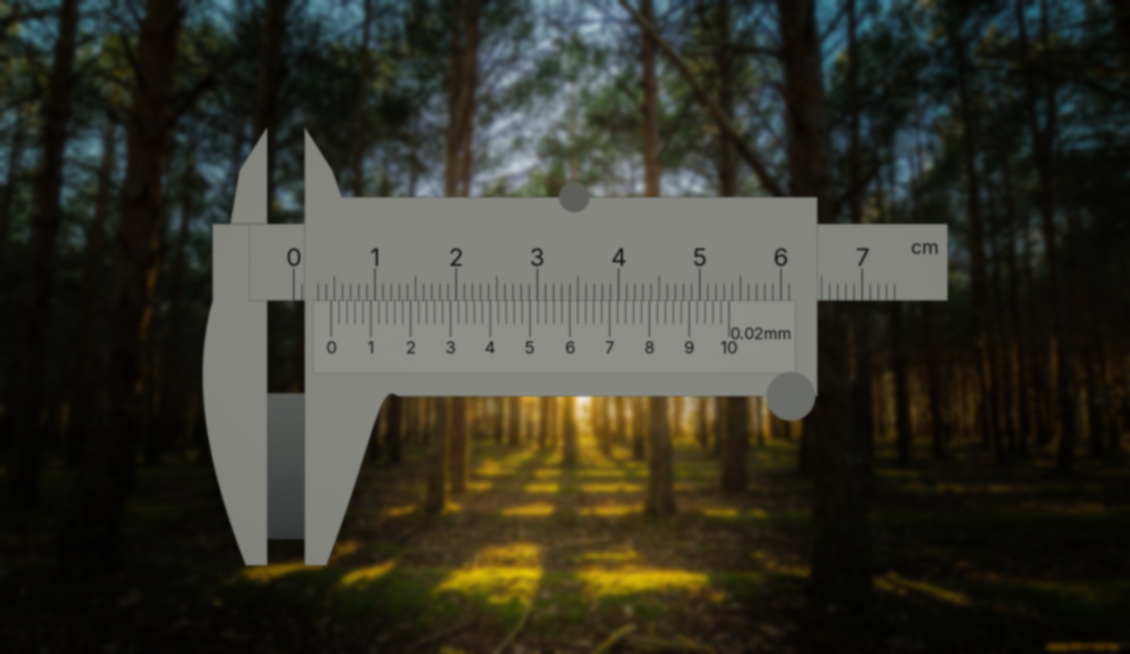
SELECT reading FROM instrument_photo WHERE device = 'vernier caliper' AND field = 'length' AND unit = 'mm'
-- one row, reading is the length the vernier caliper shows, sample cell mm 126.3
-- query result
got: mm 4.6
